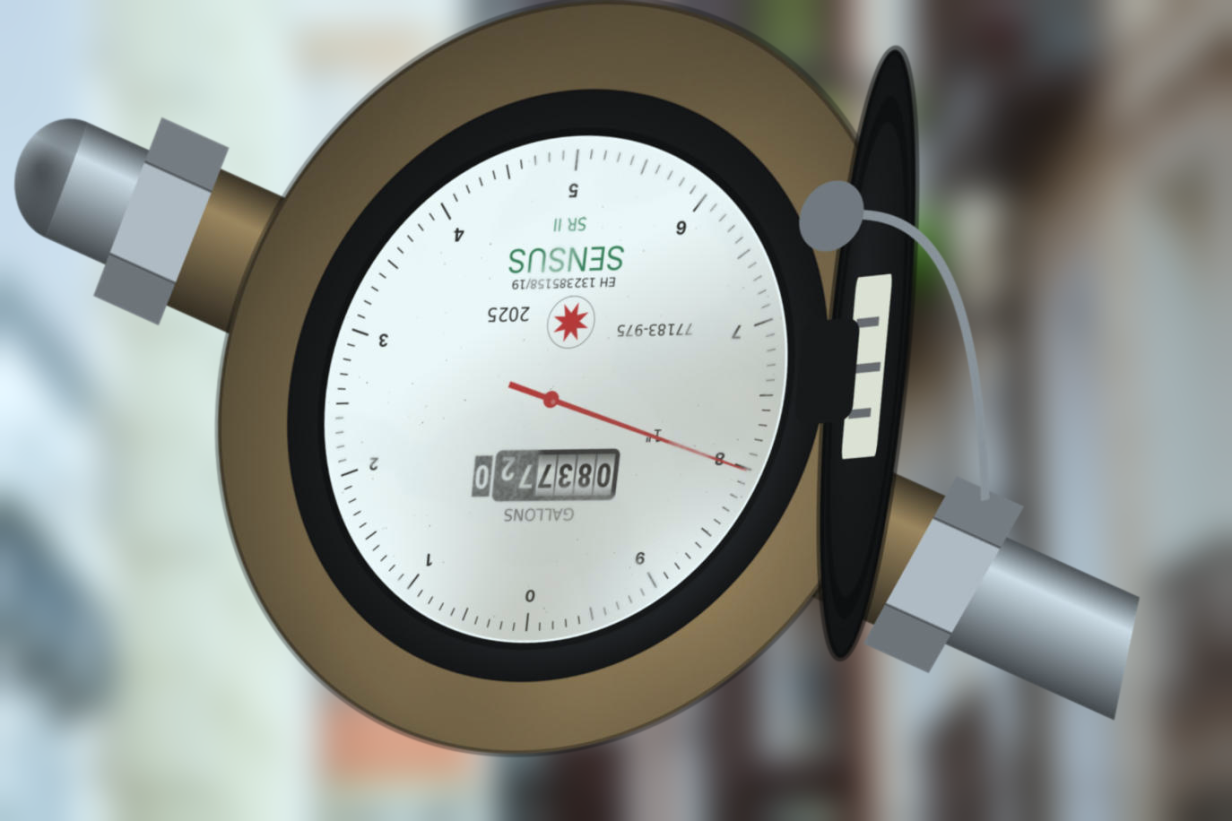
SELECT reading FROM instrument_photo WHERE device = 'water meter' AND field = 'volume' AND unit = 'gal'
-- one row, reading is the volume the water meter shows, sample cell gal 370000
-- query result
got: gal 837718.0
